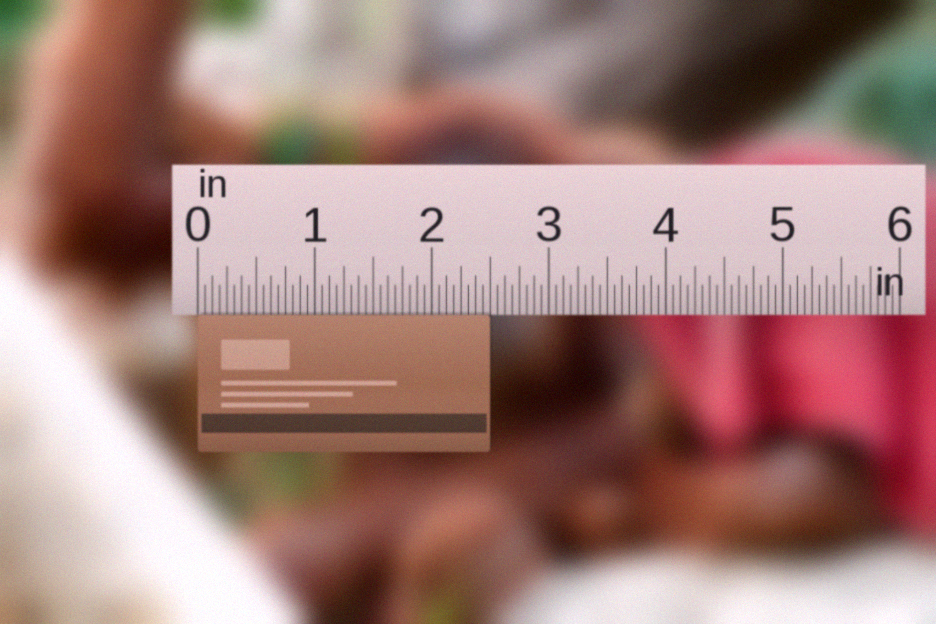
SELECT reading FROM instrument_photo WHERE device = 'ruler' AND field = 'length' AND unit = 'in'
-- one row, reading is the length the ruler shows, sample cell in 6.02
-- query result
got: in 2.5
